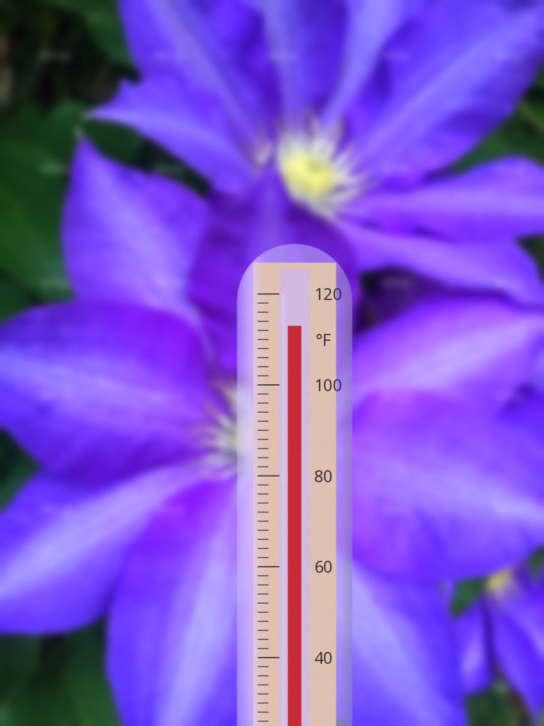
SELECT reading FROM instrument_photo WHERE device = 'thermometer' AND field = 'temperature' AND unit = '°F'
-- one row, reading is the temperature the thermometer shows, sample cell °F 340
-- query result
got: °F 113
